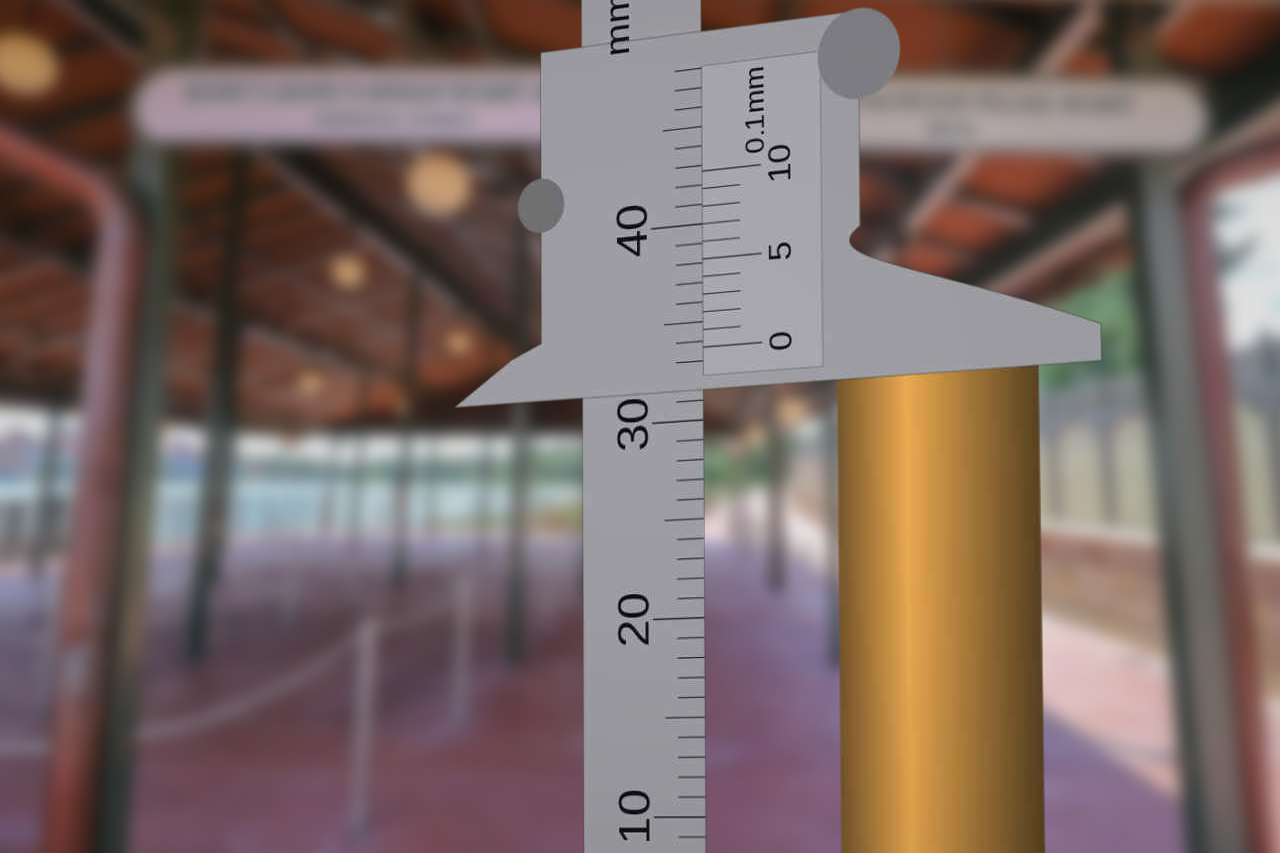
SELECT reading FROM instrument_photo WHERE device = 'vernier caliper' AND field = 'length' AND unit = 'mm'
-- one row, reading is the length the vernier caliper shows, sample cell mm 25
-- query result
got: mm 33.7
